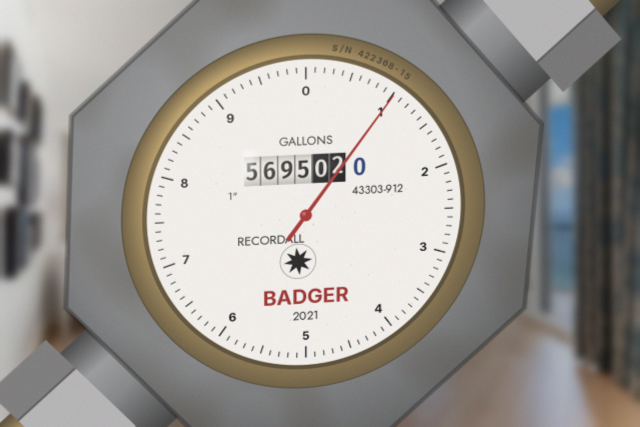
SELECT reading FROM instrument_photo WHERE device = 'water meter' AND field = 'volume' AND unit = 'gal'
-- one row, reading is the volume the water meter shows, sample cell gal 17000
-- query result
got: gal 5695021.0
